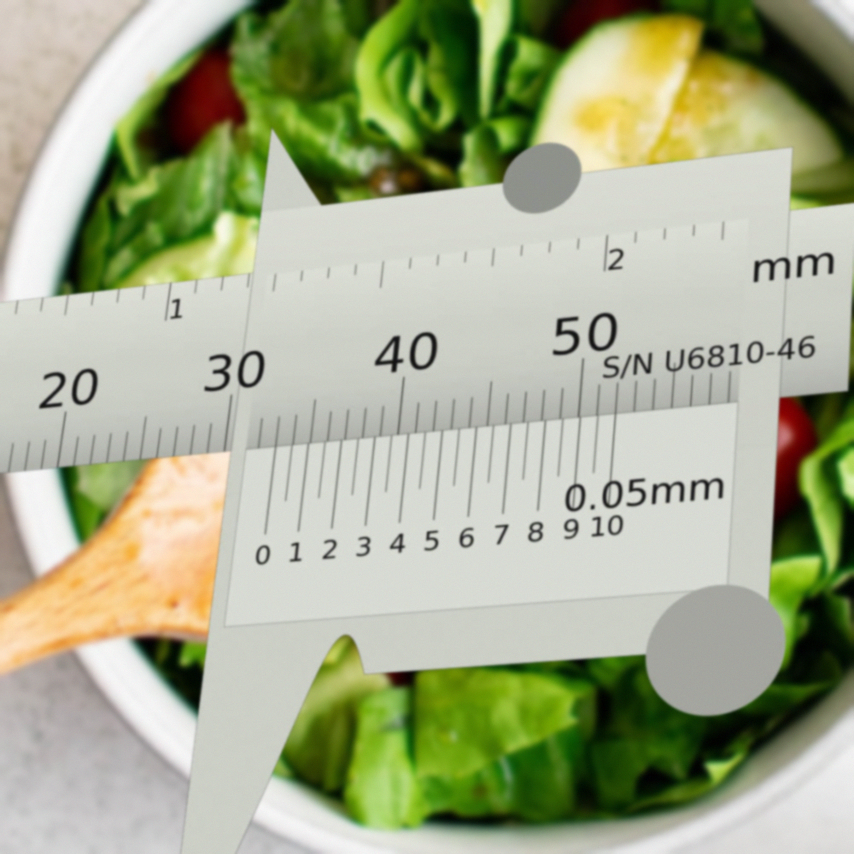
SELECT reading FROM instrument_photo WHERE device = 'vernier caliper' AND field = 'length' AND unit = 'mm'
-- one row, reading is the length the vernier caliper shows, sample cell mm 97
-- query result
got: mm 33.0
